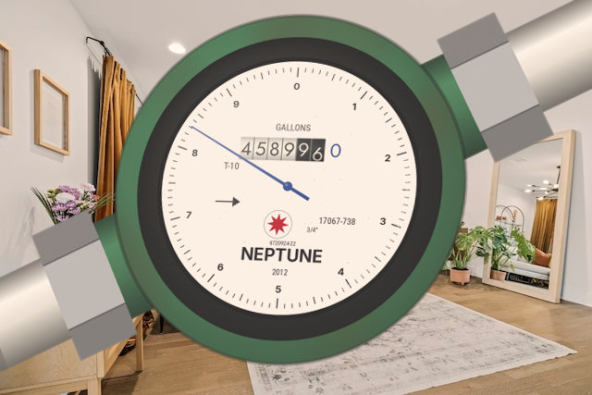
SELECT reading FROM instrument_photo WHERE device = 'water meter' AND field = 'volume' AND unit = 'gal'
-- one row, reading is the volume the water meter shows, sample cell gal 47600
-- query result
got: gal 4589958.3
